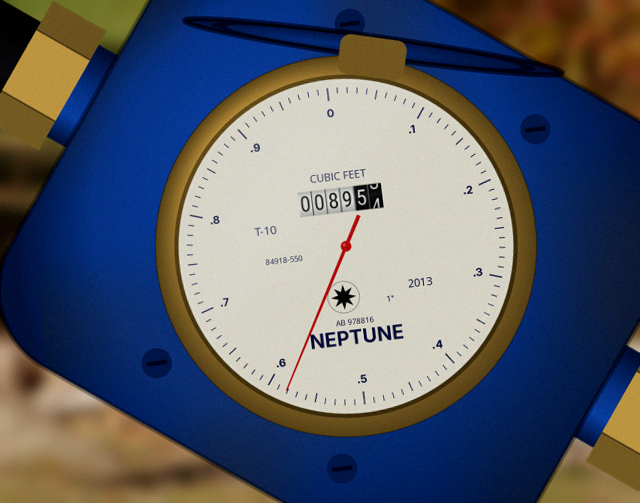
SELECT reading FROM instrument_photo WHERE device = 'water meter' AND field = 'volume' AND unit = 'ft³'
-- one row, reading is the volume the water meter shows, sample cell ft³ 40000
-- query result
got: ft³ 8953.58
